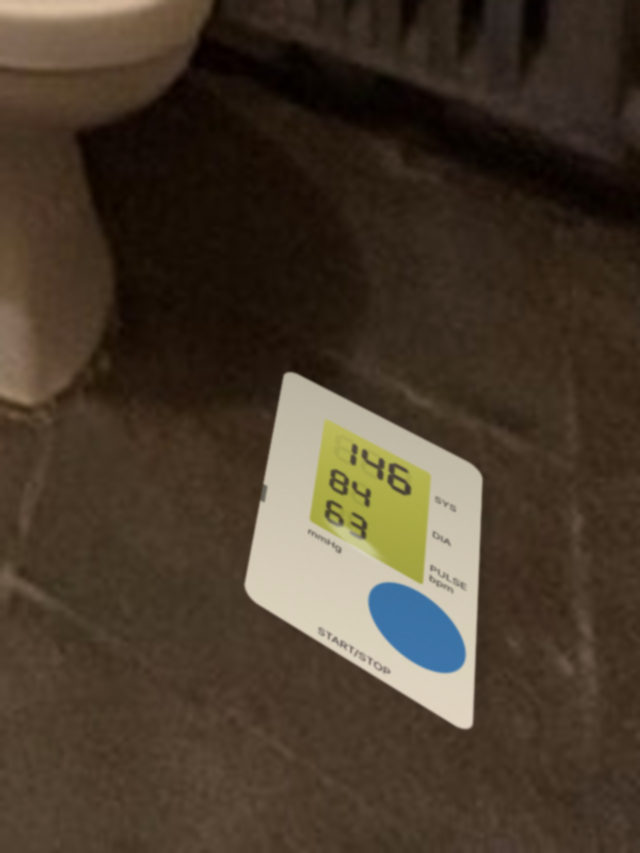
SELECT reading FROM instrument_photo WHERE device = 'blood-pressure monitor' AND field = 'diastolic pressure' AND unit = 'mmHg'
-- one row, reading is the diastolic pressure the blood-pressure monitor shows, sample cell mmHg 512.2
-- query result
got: mmHg 84
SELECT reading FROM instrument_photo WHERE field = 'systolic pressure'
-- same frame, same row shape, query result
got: mmHg 146
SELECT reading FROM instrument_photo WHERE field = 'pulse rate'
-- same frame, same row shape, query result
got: bpm 63
